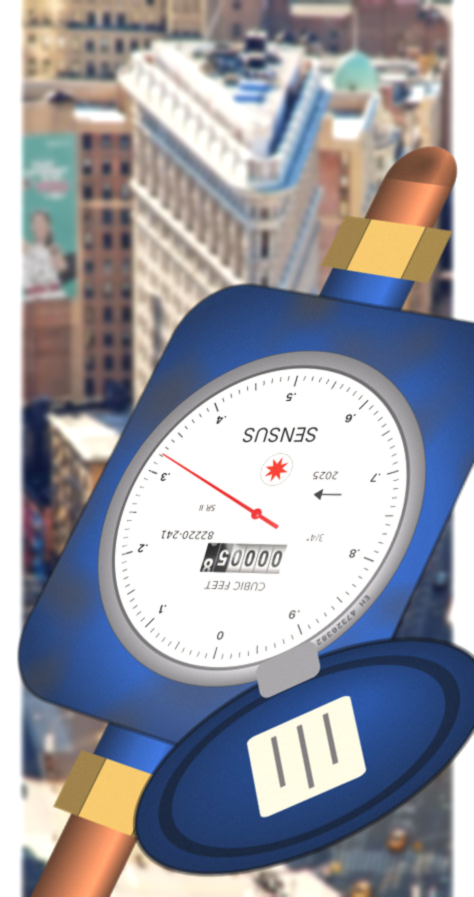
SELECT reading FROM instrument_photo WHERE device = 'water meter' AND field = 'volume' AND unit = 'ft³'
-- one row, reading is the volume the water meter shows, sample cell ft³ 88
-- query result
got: ft³ 58.32
